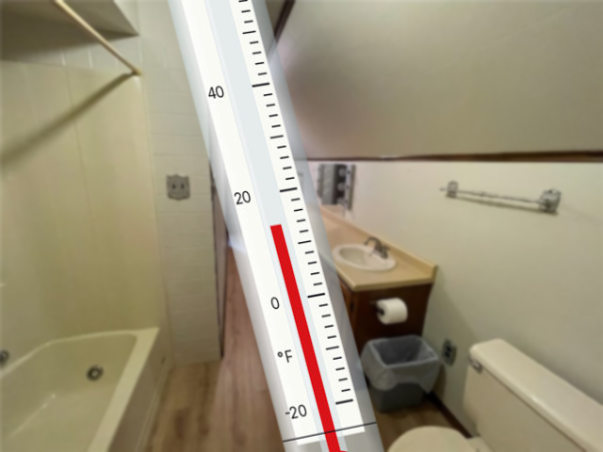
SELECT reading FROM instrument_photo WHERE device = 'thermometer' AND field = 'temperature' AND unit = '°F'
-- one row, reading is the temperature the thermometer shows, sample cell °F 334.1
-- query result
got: °F 14
